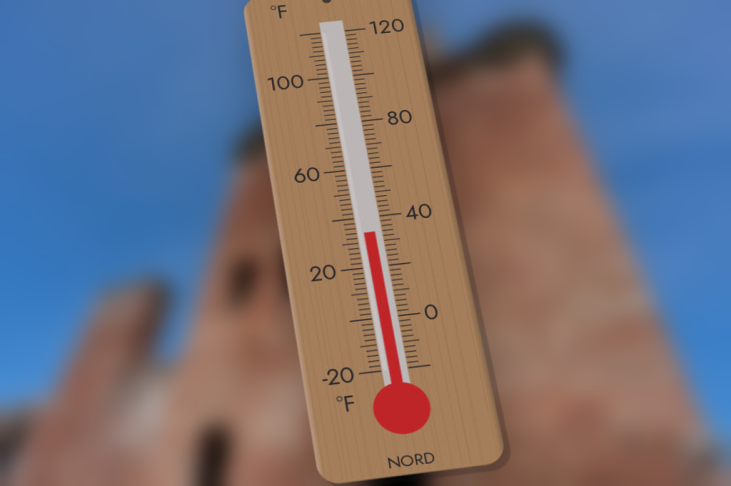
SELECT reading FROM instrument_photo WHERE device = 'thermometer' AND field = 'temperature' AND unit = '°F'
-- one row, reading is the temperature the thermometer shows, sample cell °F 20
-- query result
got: °F 34
